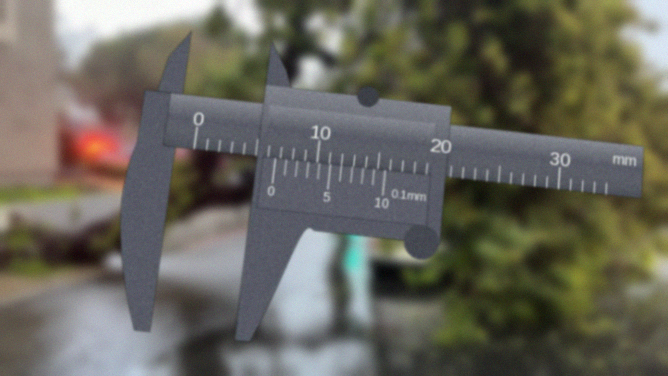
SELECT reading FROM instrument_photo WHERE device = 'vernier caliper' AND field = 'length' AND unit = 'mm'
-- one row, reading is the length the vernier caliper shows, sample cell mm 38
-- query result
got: mm 6.6
